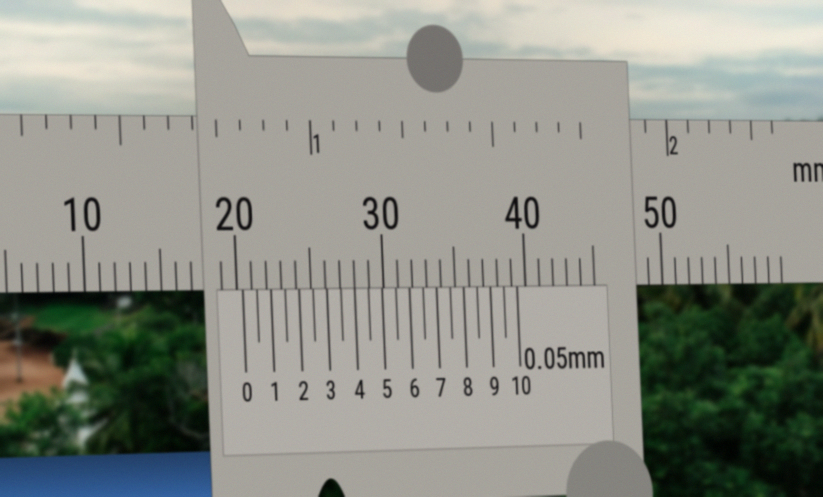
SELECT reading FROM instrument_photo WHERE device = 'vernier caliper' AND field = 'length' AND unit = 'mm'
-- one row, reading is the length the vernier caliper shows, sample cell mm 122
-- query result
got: mm 20.4
